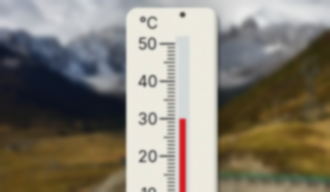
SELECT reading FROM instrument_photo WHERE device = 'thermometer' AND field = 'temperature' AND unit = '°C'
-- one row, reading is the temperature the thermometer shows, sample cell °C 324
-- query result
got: °C 30
